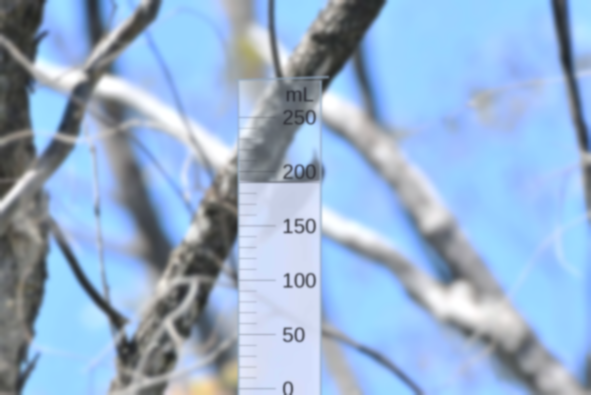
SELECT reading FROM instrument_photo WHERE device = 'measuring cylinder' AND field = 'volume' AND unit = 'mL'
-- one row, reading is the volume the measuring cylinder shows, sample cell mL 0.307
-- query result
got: mL 190
